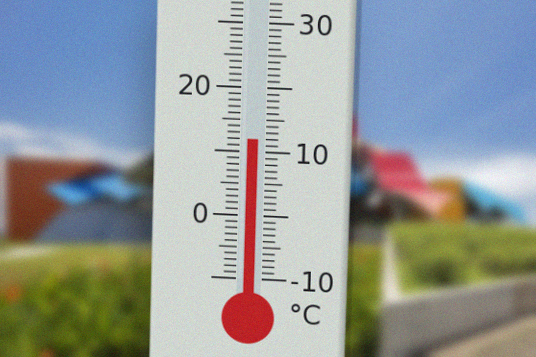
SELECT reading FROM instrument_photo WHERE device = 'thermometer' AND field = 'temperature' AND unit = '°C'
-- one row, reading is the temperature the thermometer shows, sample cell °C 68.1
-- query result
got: °C 12
